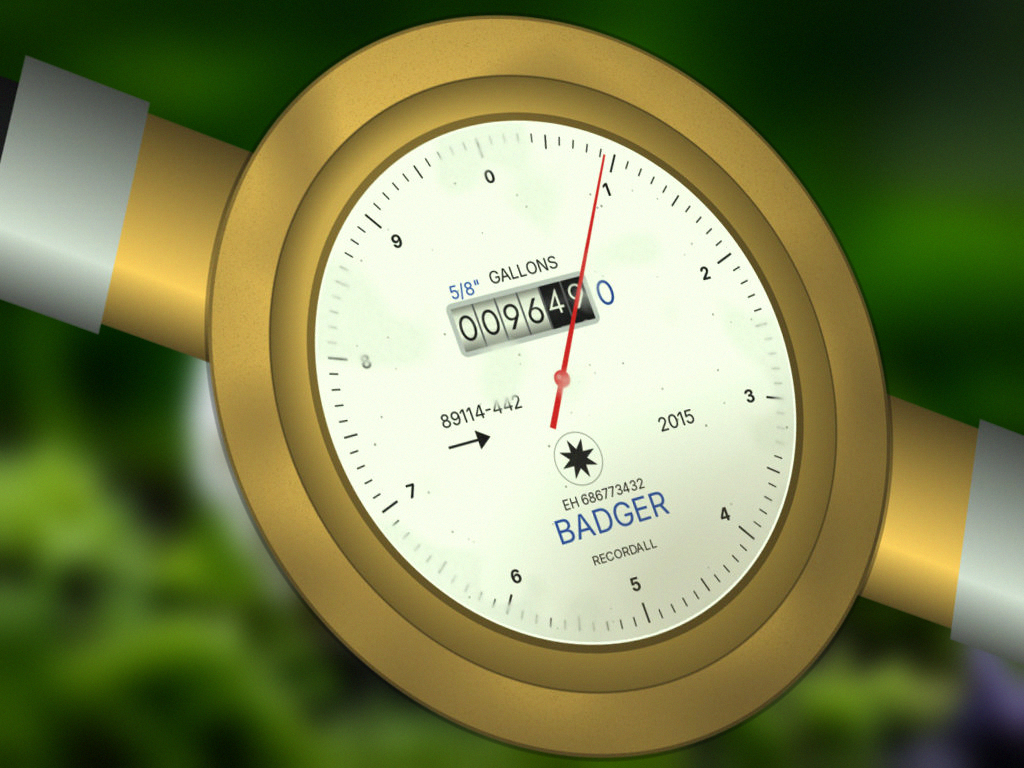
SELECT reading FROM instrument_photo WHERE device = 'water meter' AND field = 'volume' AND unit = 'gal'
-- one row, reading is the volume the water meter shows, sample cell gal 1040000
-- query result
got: gal 96490.9
